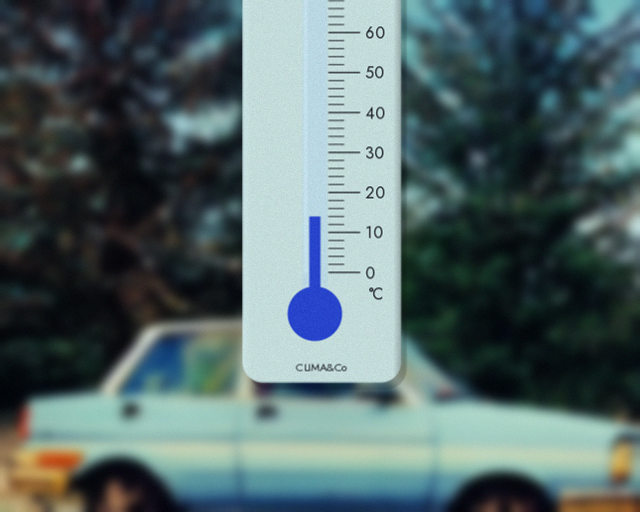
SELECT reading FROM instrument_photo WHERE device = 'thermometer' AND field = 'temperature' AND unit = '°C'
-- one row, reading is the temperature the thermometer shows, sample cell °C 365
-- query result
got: °C 14
